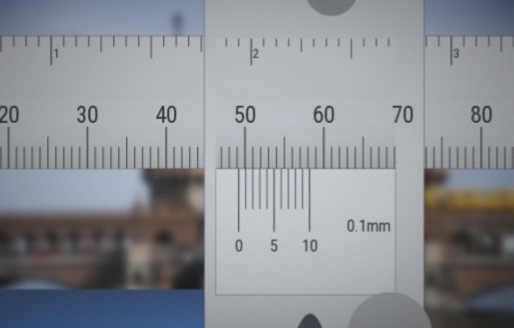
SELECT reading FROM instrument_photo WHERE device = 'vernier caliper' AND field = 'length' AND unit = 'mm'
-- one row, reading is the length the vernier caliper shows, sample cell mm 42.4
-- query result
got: mm 49.2
